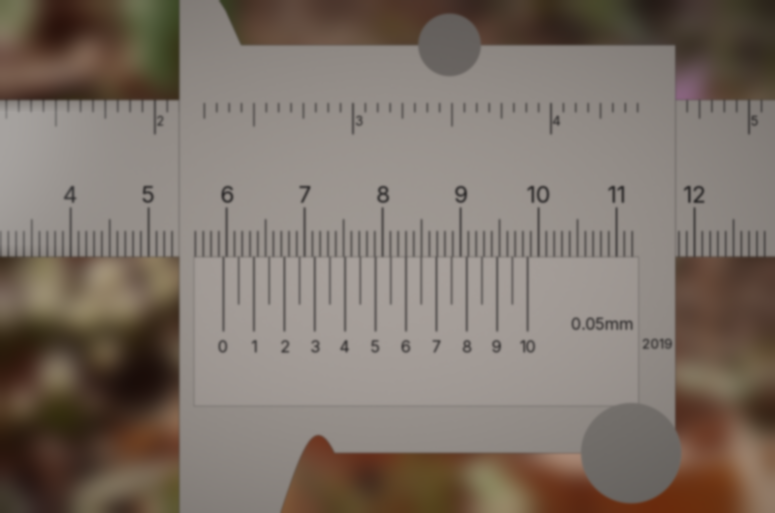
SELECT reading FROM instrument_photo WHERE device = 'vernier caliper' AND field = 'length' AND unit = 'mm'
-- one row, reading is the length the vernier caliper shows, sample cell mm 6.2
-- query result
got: mm 59.6
